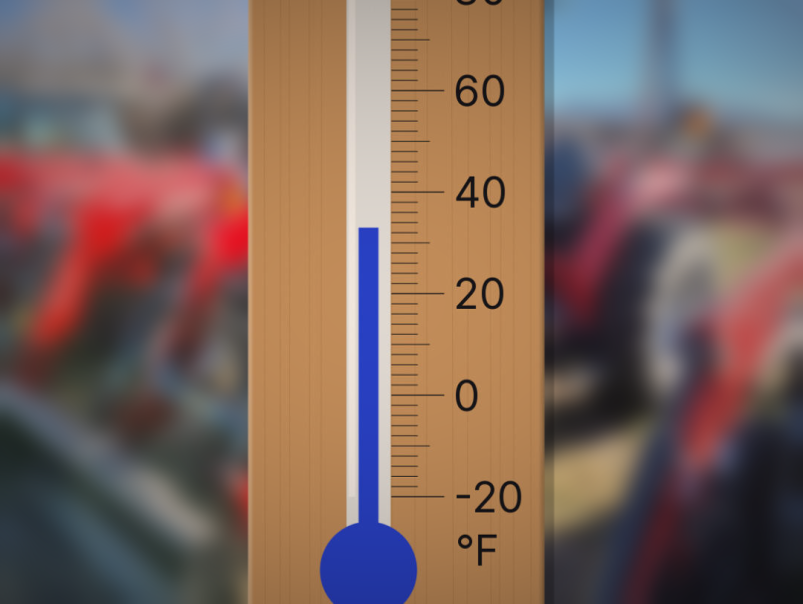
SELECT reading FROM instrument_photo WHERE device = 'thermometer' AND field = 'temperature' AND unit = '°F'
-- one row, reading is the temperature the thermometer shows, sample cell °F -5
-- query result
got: °F 33
